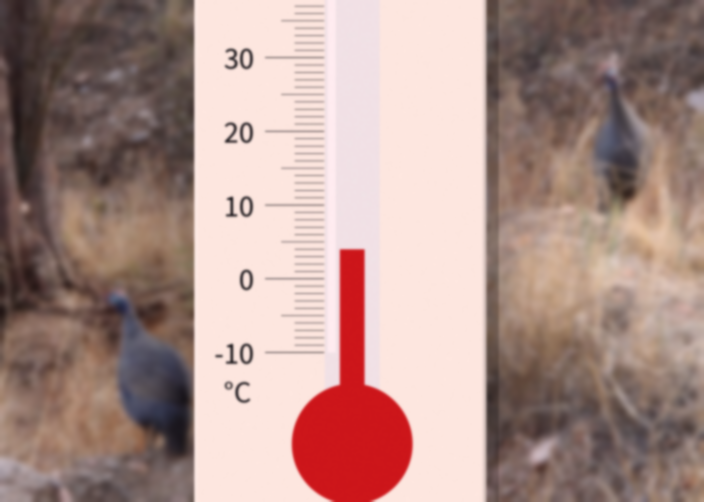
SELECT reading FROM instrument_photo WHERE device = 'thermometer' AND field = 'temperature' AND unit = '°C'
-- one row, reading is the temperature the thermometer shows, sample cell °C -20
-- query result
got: °C 4
